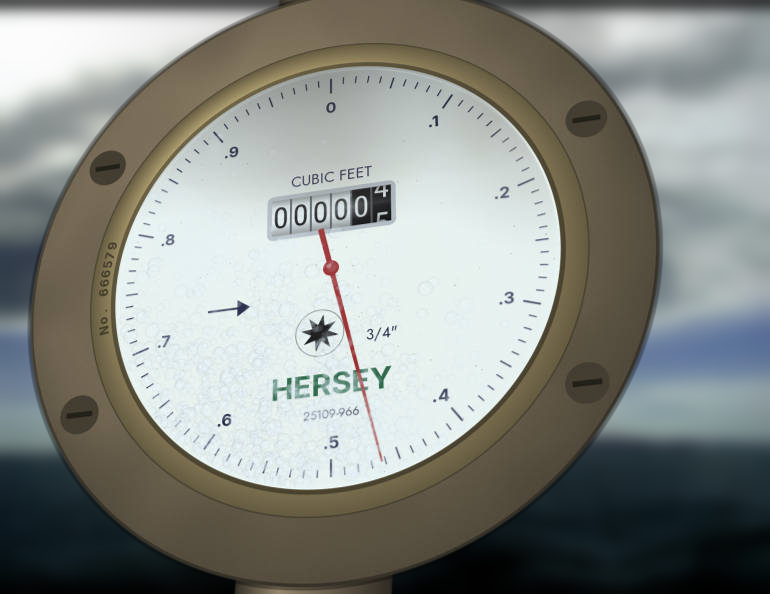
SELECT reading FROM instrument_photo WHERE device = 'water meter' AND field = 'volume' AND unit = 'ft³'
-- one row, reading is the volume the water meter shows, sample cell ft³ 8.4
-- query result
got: ft³ 4.46
